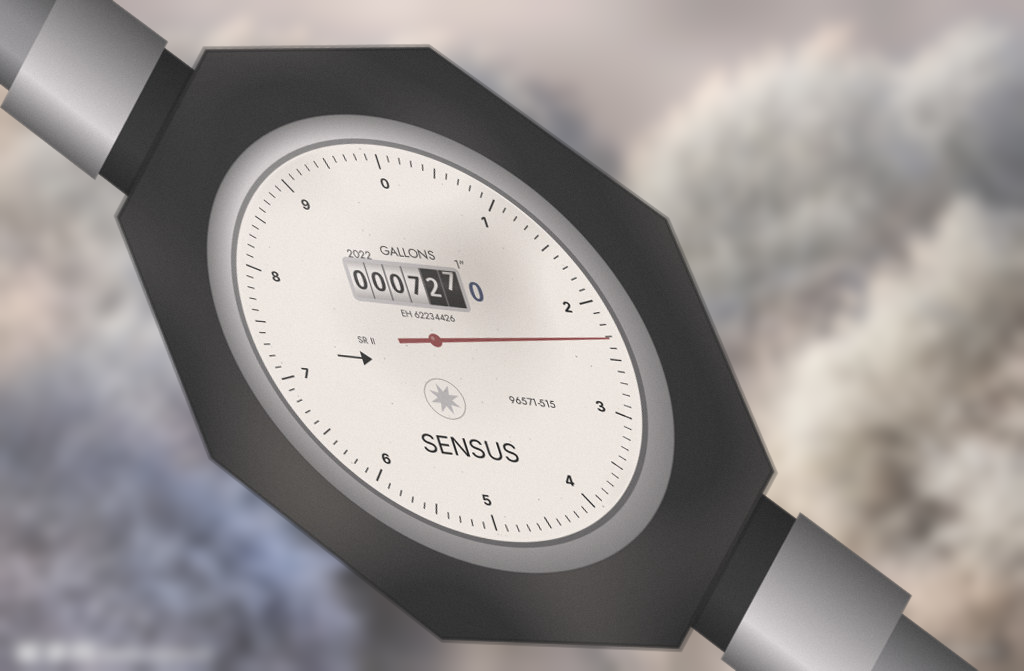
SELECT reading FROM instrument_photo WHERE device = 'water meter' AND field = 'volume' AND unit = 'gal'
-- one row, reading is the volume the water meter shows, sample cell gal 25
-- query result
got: gal 7272.3
